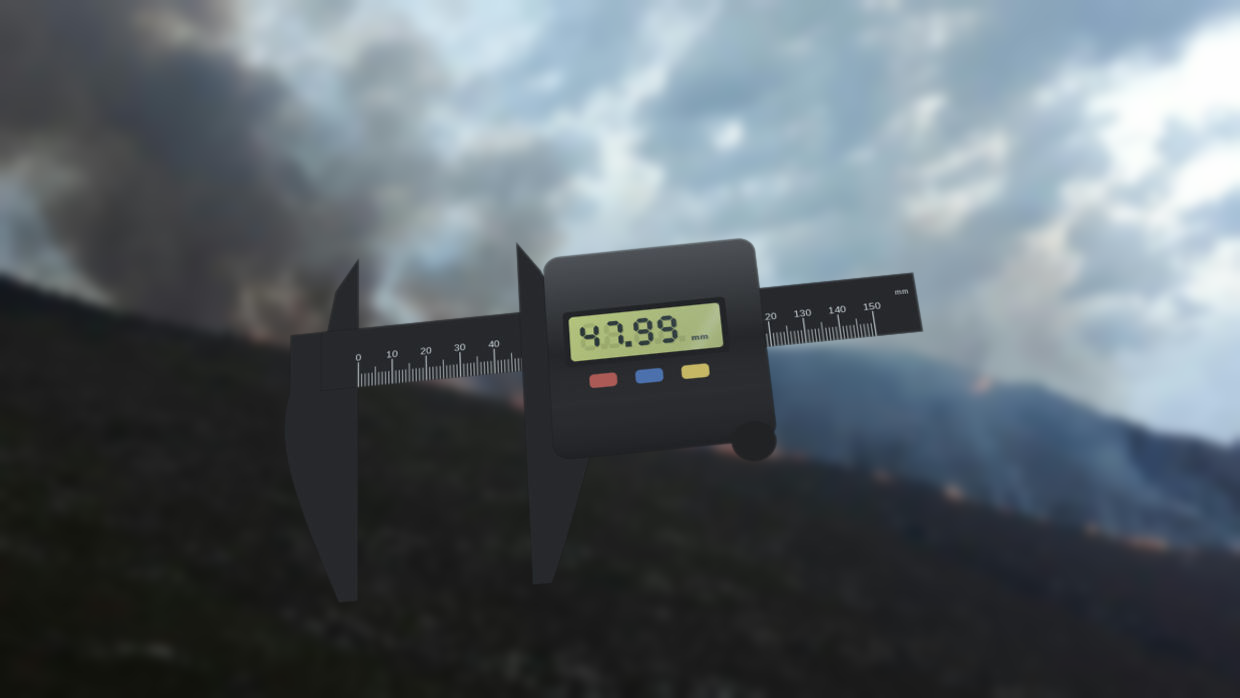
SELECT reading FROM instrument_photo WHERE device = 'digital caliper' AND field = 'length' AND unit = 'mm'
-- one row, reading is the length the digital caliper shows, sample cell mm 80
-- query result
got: mm 47.99
